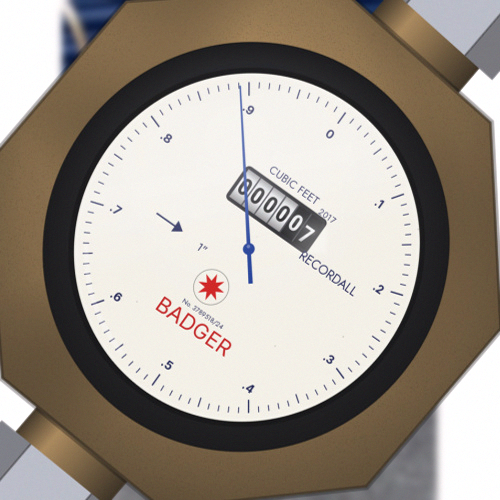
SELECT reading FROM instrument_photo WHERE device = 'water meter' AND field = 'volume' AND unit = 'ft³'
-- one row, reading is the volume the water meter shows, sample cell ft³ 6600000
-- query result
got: ft³ 6.89
